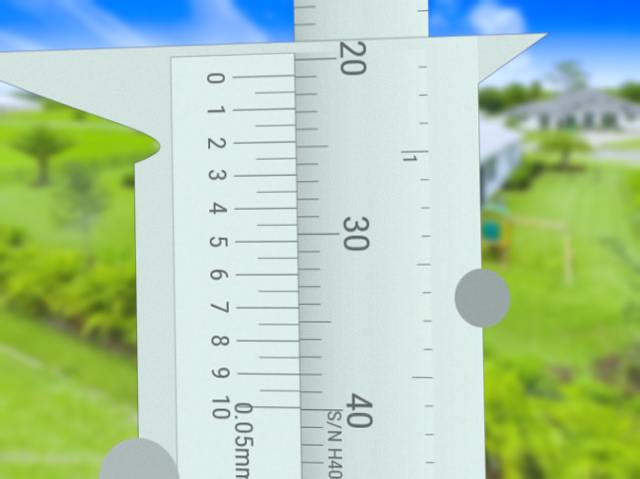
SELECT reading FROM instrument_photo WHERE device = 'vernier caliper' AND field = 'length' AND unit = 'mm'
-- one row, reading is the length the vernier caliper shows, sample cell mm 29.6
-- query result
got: mm 20.9
